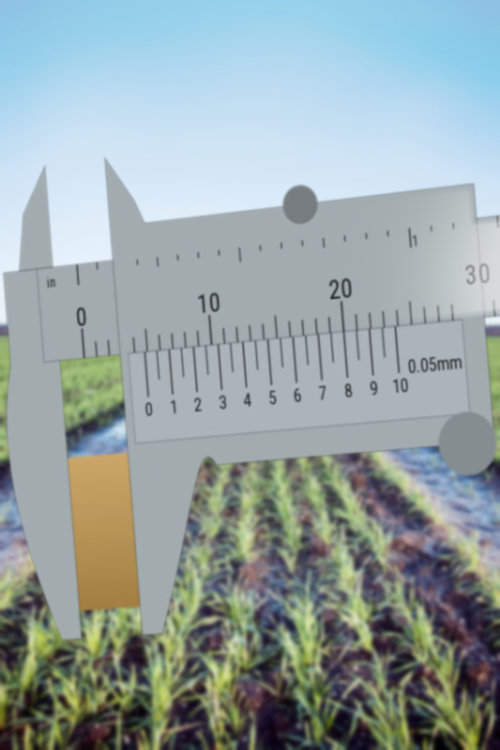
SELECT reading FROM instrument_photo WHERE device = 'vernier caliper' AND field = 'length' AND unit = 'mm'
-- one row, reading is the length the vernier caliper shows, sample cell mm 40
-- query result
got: mm 4.8
